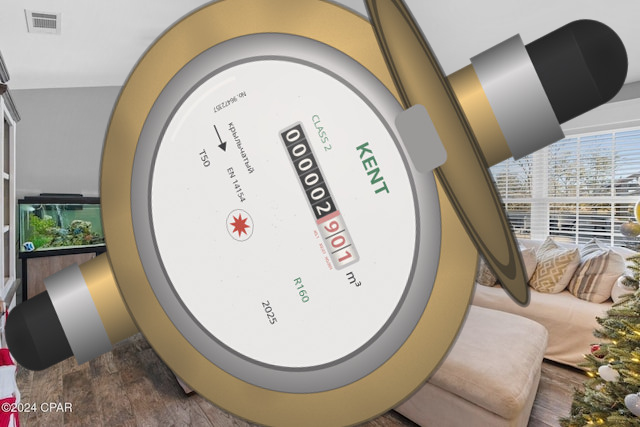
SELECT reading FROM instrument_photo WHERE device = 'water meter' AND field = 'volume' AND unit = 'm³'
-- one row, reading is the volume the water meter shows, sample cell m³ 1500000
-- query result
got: m³ 2.901
